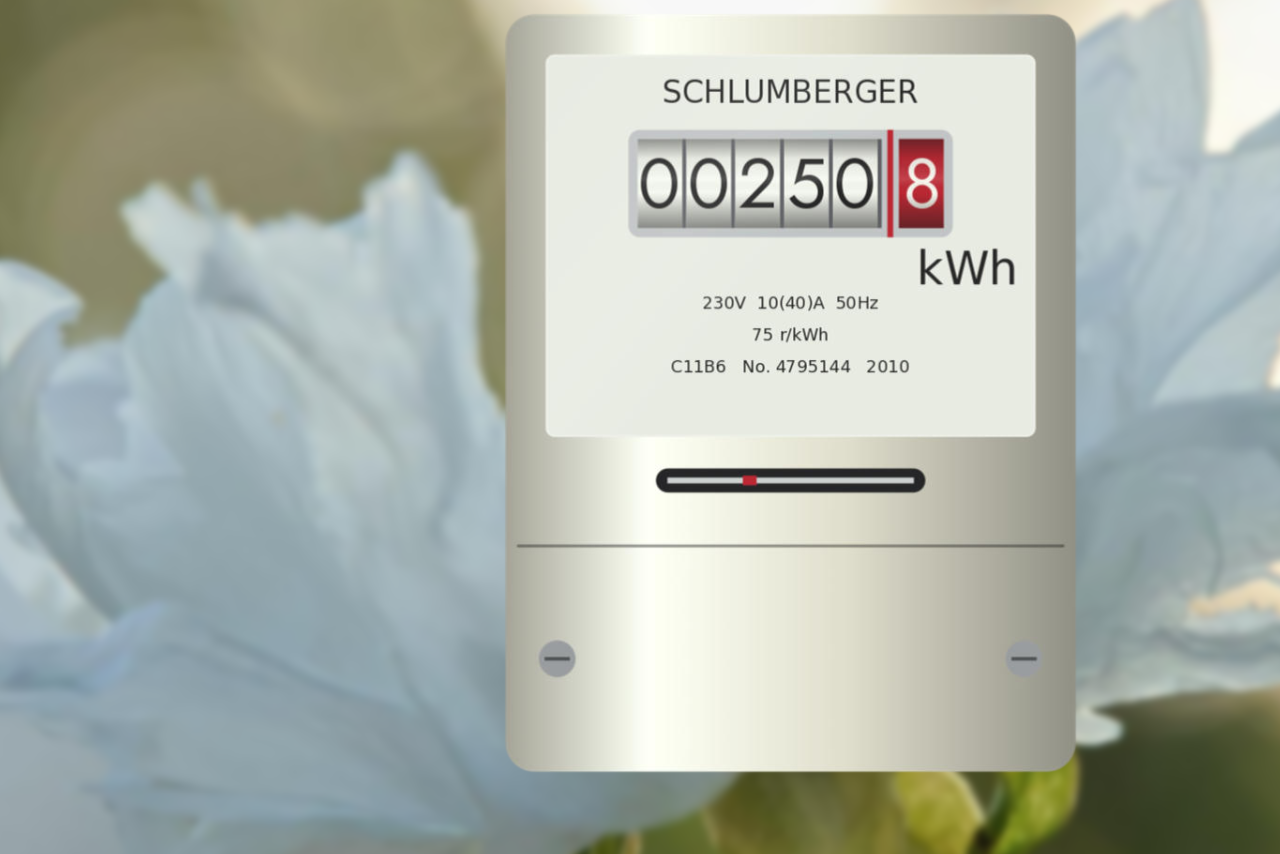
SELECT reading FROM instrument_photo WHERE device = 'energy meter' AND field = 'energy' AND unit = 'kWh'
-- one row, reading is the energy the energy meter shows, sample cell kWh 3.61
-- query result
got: kWh 250.8
